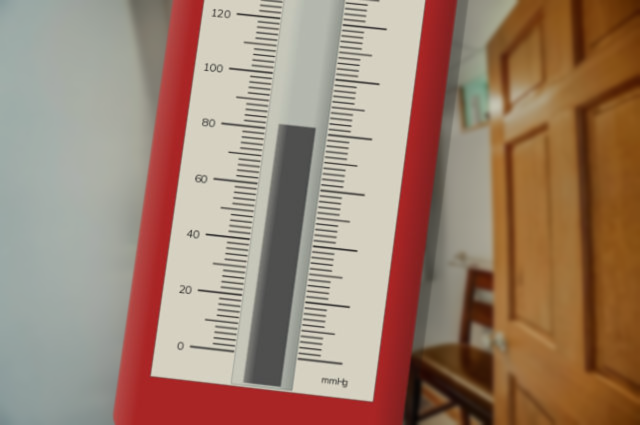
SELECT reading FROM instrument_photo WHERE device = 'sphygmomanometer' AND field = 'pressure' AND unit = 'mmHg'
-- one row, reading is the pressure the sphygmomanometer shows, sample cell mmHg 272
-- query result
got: mmHg 82
